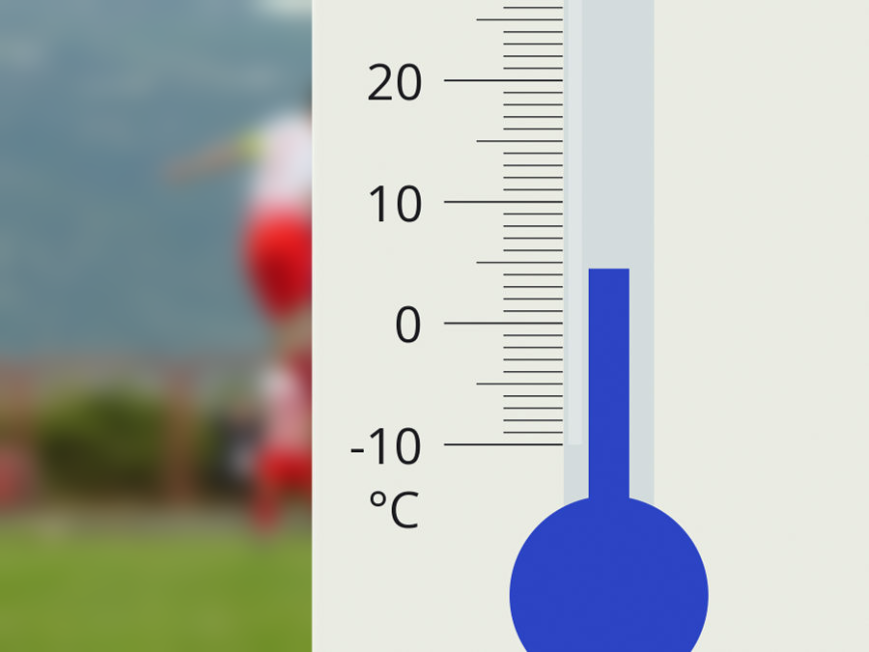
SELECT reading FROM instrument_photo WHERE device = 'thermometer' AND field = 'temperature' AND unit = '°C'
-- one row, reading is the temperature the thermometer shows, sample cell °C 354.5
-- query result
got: °C 4.5
